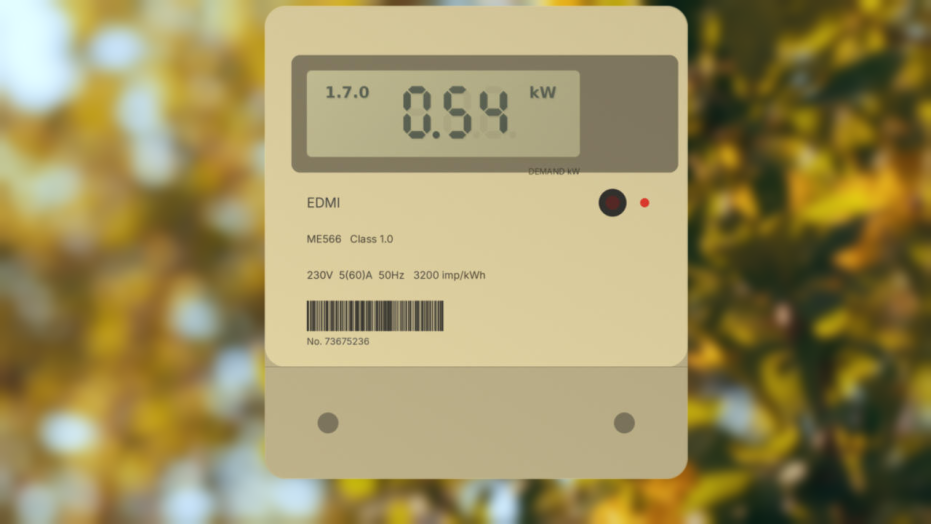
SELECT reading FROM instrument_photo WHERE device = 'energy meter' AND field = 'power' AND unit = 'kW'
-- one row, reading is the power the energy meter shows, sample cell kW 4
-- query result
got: kW 0.54
